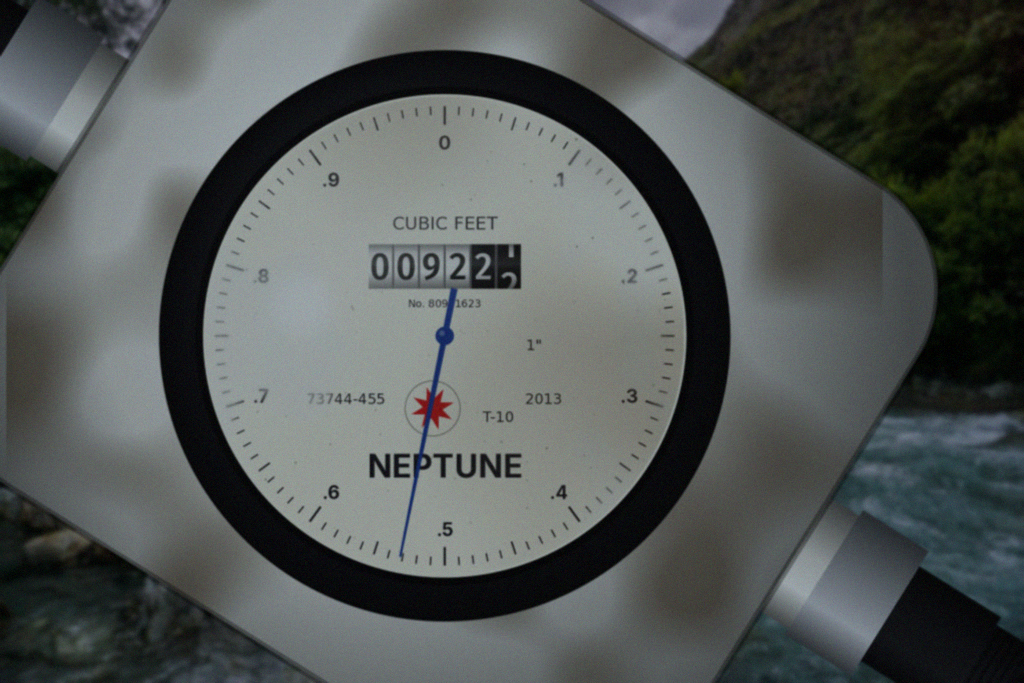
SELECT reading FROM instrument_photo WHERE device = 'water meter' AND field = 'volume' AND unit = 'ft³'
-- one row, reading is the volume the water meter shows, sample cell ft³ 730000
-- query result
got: ft³ 9221.53
